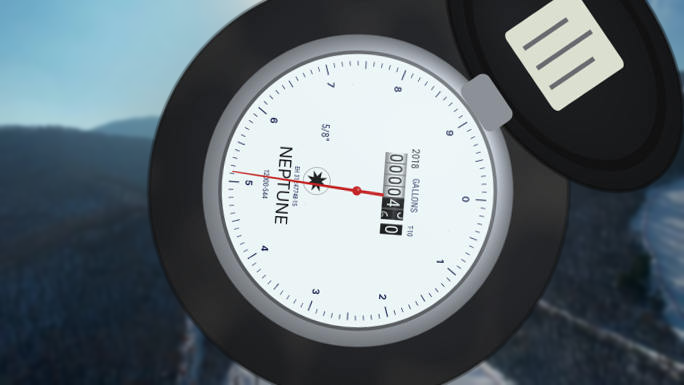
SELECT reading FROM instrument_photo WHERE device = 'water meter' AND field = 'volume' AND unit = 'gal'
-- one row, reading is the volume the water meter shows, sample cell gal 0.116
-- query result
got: gal 455.1
